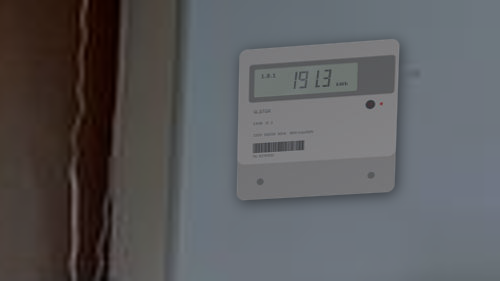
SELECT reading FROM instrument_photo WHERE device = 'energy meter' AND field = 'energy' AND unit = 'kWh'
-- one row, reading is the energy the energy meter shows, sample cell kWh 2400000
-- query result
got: kWh 191.3
